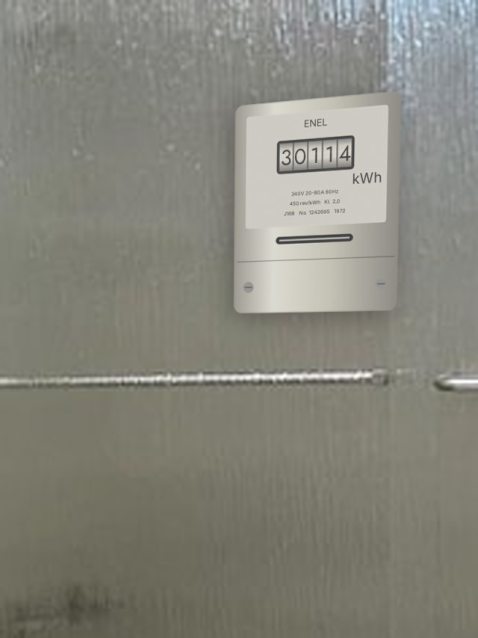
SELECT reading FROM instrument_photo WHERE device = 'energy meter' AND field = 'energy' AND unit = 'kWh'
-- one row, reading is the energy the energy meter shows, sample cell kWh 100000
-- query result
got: kWh 30114
